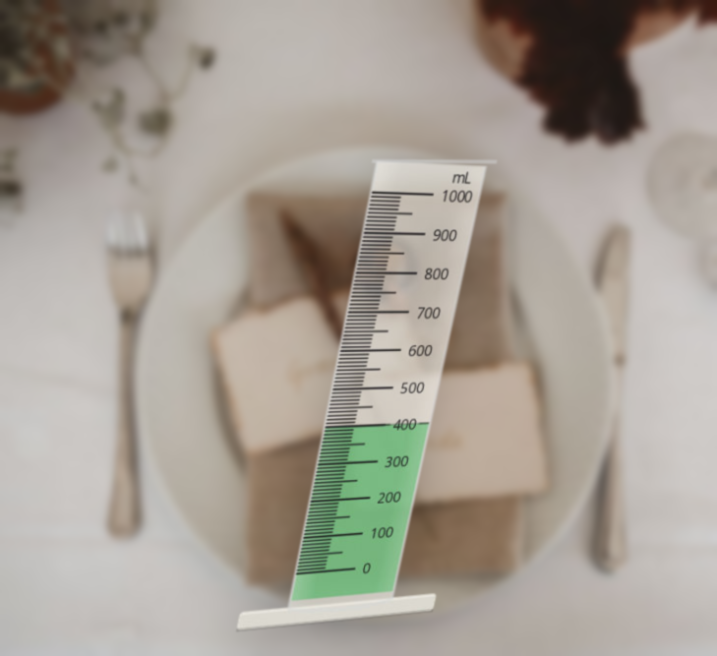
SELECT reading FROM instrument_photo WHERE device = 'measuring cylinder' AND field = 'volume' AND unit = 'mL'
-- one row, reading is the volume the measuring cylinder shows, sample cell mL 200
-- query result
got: mL 400
